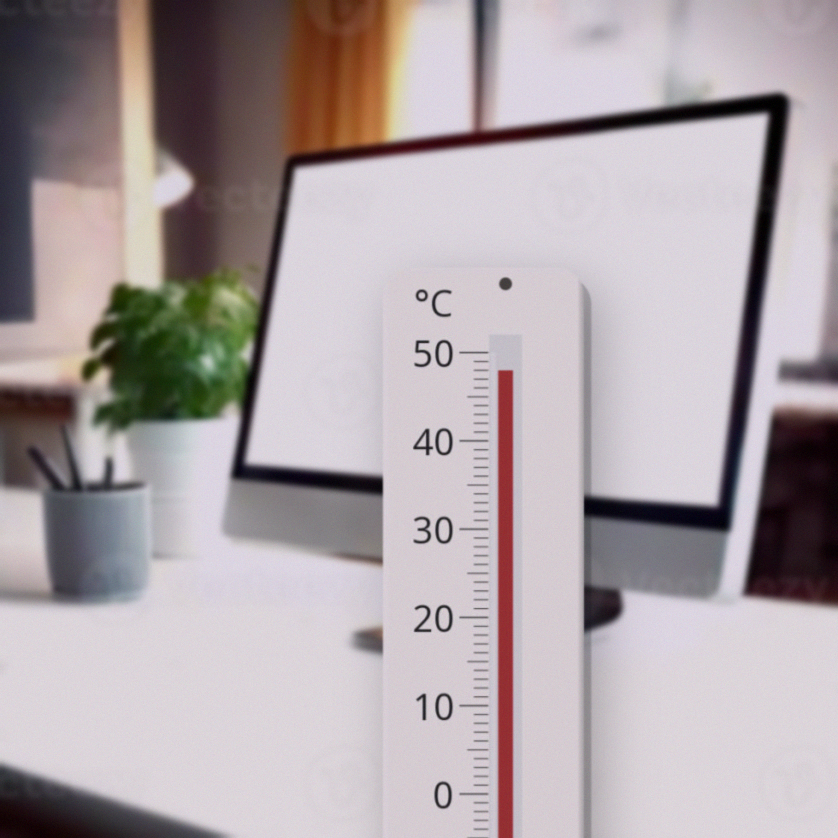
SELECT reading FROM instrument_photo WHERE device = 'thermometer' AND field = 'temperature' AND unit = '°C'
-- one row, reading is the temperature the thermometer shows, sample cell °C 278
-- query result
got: °C 48
